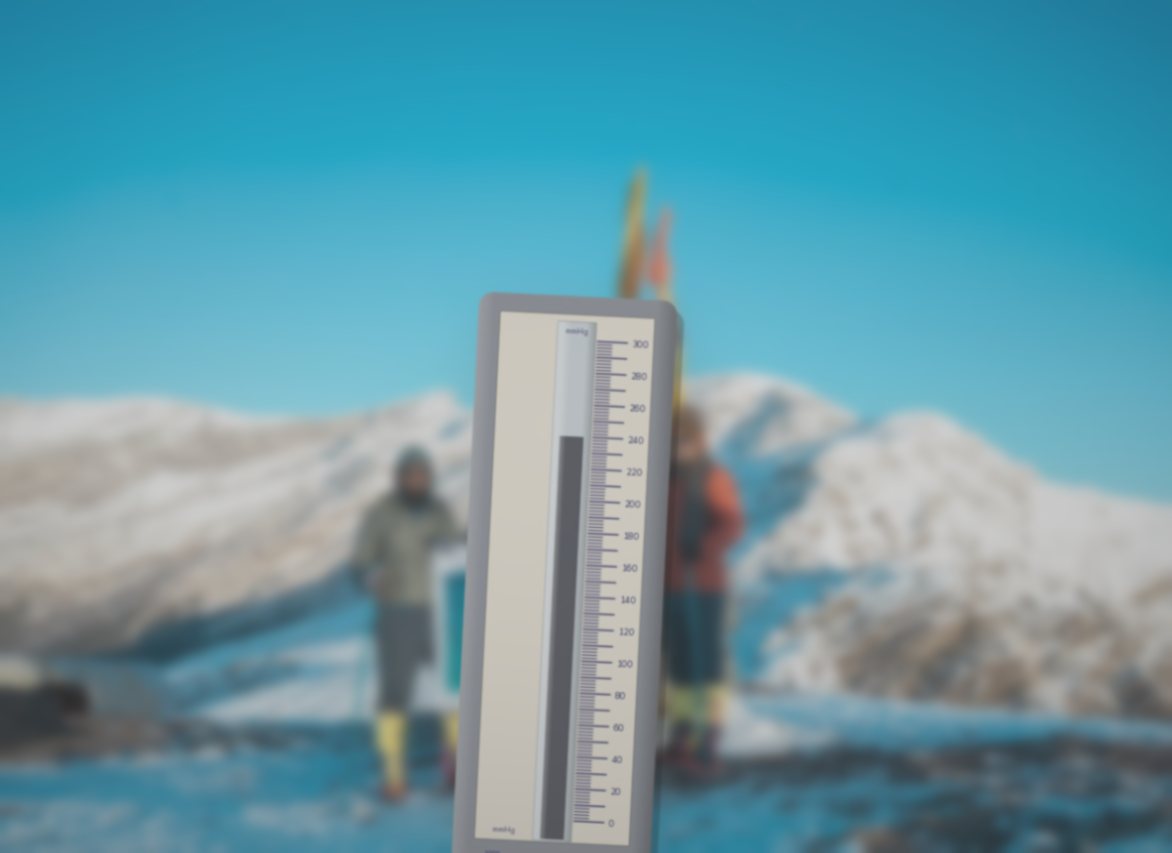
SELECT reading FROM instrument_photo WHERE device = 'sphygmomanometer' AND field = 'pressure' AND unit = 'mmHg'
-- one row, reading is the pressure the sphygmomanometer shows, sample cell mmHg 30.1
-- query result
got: mmHg 240
